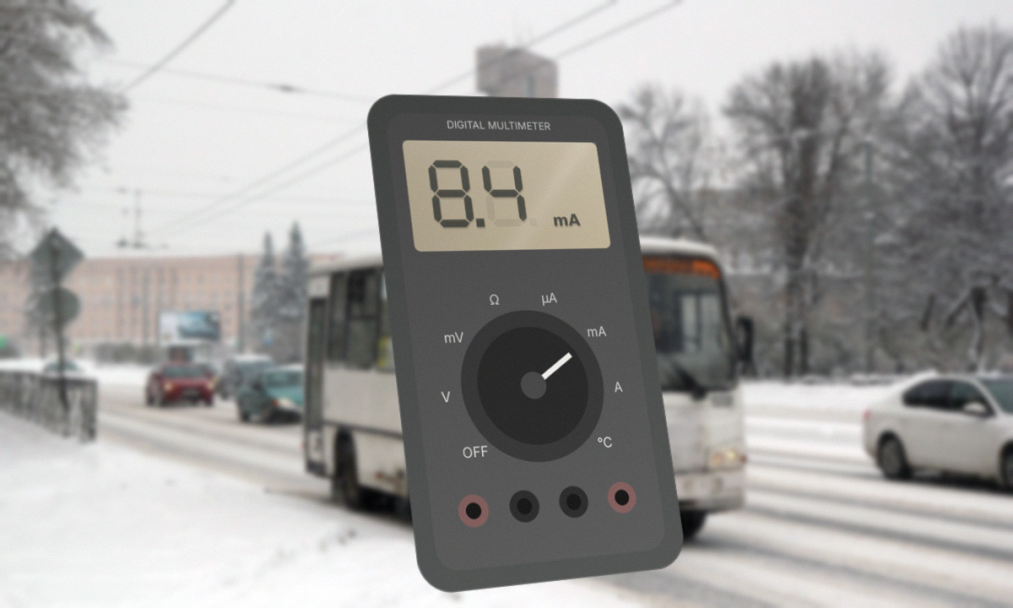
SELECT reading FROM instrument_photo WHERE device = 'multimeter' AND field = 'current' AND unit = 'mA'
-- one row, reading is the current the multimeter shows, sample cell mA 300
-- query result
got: mA 8.4
